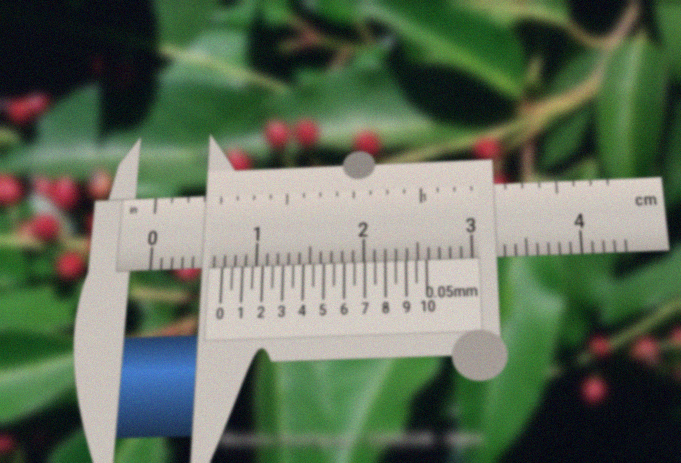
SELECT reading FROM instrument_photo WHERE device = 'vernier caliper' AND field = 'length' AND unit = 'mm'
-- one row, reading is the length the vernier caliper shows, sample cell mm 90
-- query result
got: mm 6.8
